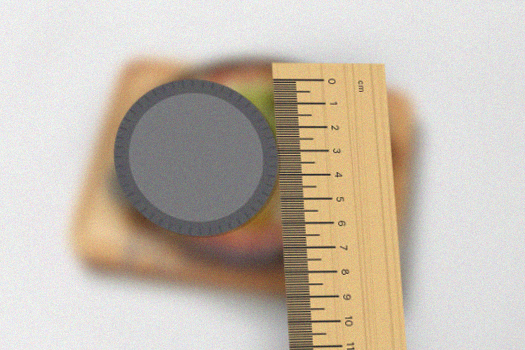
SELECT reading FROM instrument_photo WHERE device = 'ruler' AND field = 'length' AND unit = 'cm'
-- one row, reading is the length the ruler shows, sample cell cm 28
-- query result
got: cm 6.5
